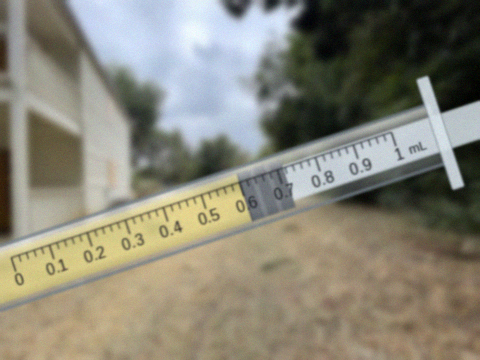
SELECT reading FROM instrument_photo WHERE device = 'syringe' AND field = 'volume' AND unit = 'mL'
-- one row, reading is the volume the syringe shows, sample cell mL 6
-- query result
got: mL 0.6
